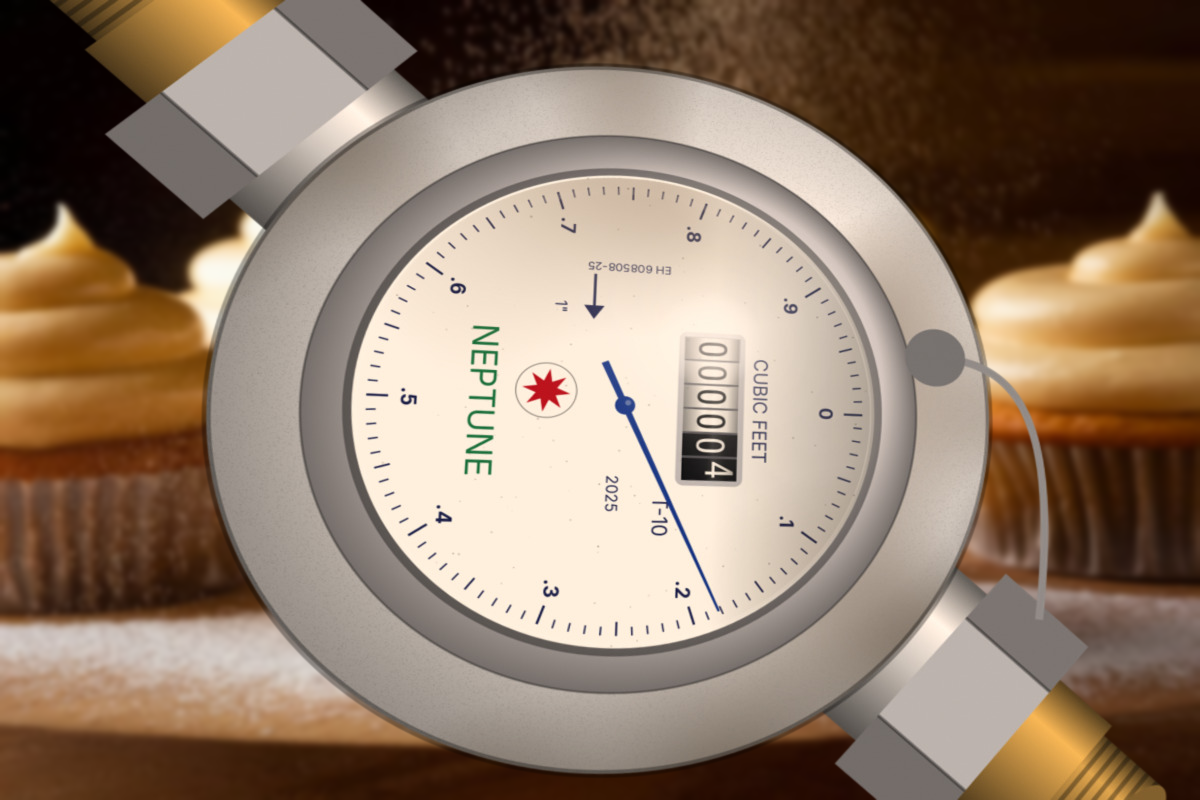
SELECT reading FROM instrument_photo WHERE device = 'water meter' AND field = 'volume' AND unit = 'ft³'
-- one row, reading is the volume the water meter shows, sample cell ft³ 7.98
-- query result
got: ft³ 4.18
